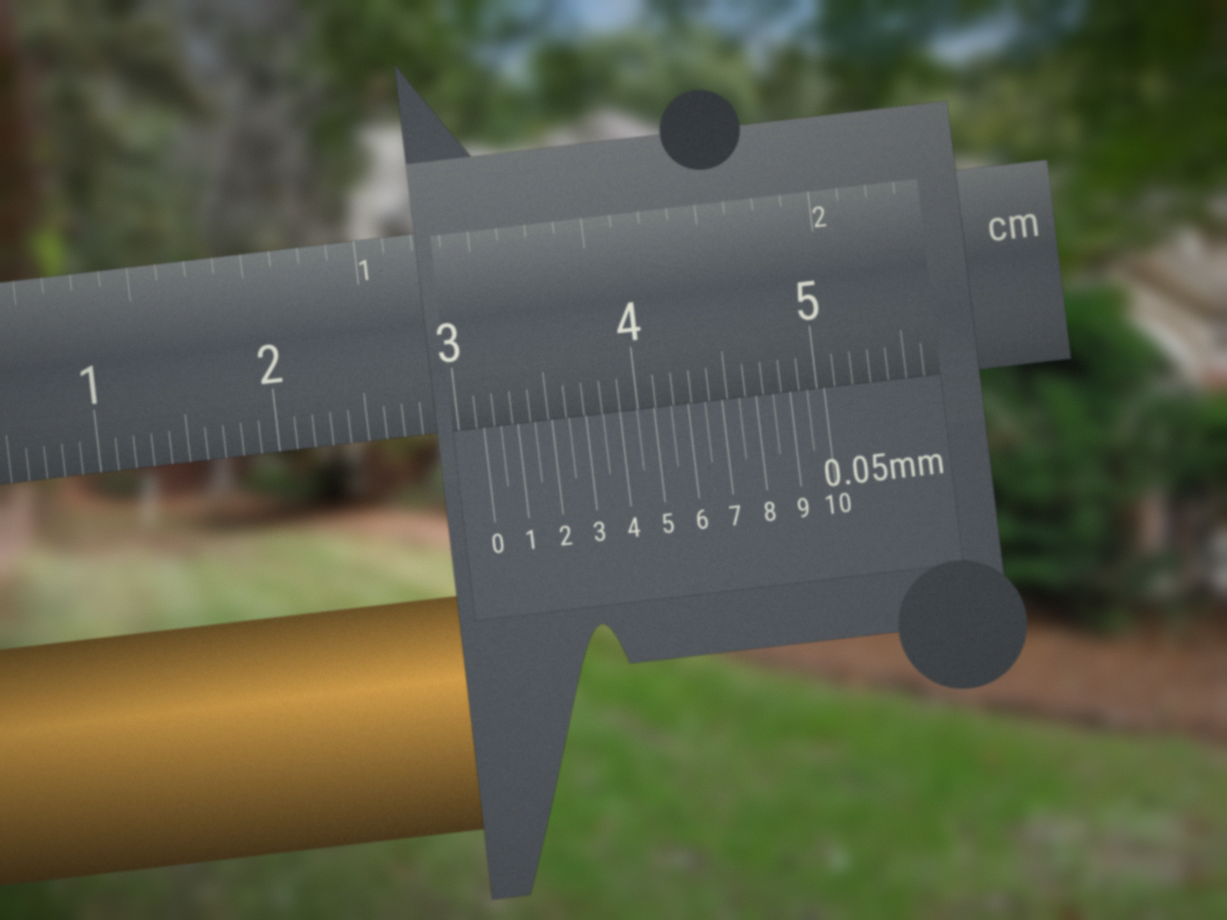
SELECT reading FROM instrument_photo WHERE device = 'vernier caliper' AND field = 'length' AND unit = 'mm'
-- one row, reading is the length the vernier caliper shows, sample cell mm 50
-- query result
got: mm 31.4
